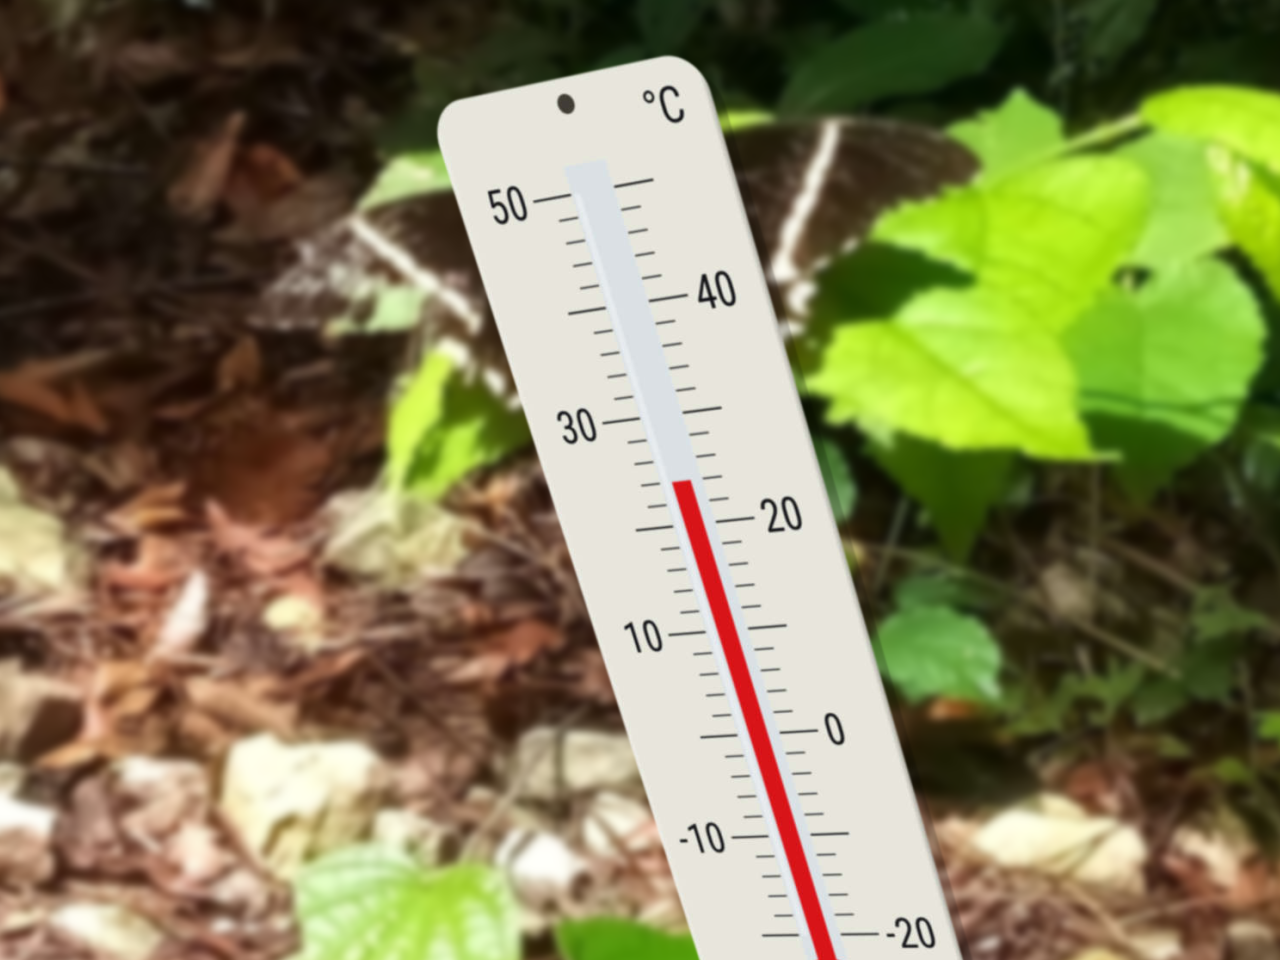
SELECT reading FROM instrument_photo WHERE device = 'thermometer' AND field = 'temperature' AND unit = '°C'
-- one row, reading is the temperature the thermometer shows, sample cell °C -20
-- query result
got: °C 24
